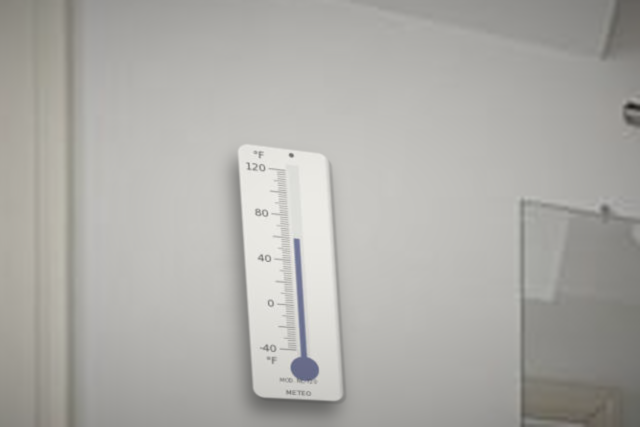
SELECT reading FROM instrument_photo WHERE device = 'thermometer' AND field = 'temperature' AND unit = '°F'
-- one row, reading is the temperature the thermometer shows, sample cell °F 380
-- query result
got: °F 60
